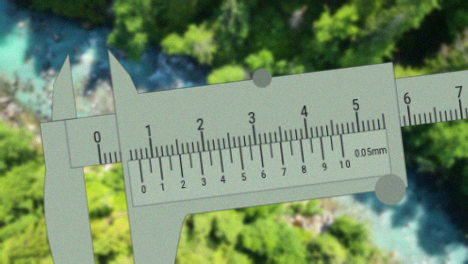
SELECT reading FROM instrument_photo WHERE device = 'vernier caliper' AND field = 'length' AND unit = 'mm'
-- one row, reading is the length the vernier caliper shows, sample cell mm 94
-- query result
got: mm 7.5
